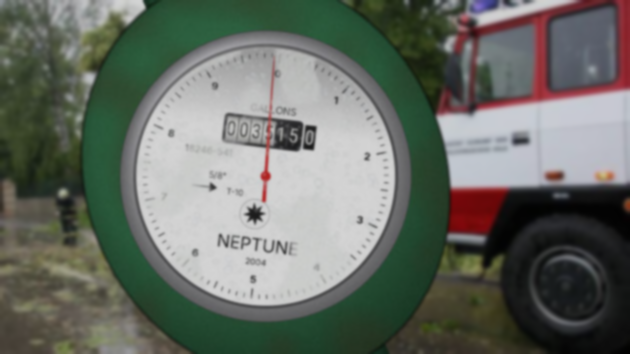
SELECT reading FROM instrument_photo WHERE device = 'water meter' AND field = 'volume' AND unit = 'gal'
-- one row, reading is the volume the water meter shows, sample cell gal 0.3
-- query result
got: gal 35149.9
